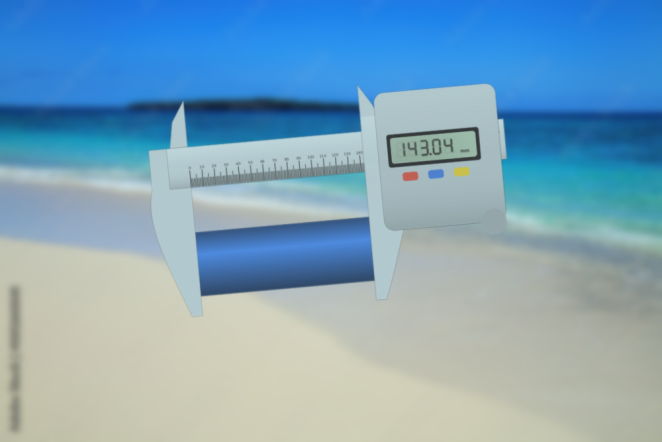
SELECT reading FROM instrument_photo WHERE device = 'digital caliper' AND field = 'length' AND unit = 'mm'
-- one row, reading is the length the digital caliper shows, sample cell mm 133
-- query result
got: mm 143.04
